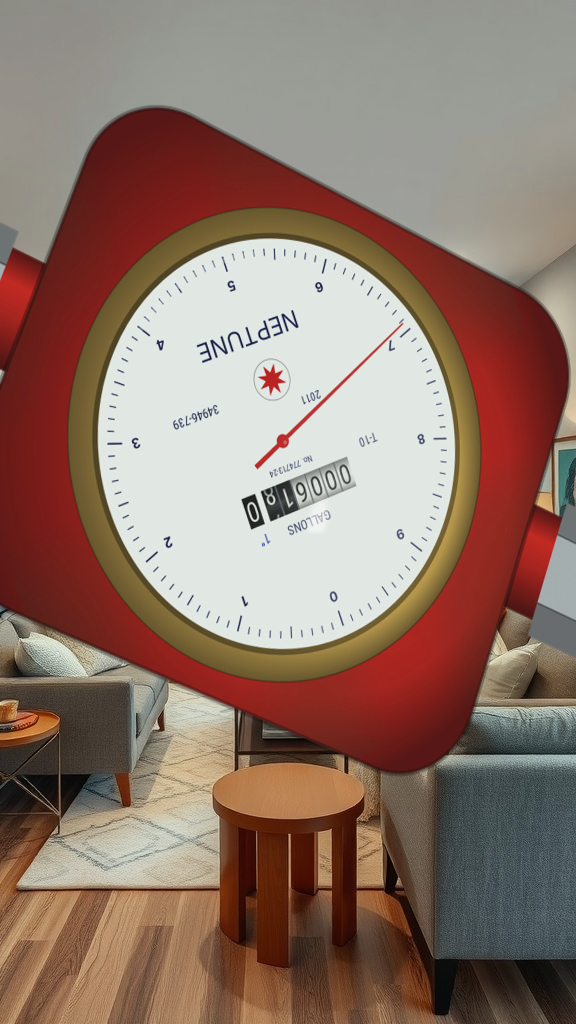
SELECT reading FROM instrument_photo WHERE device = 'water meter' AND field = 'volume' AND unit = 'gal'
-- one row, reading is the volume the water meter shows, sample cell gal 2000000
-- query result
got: gal 6176.9
